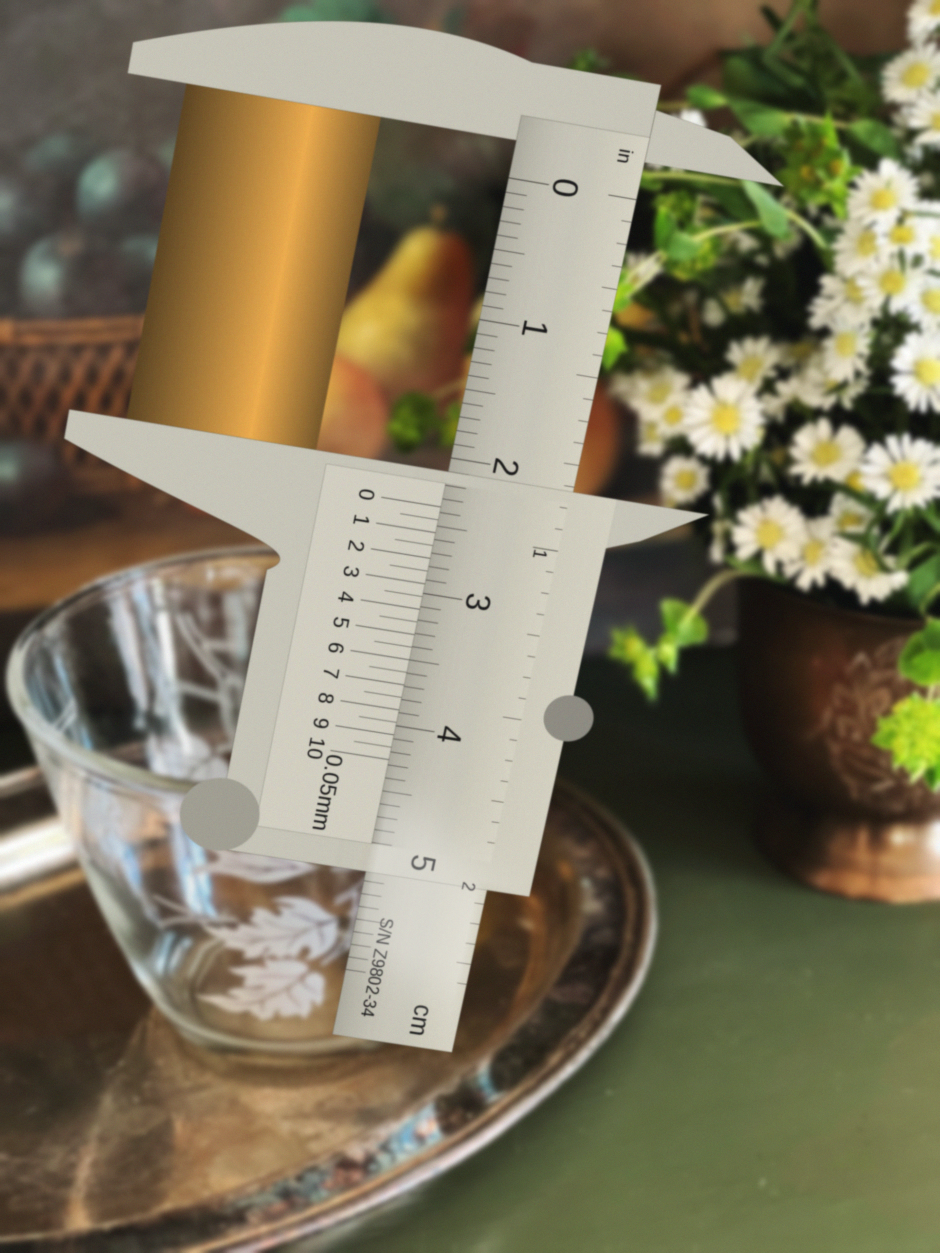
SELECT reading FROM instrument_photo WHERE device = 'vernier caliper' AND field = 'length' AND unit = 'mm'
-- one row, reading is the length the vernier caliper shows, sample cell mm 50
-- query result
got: mm 23.6
